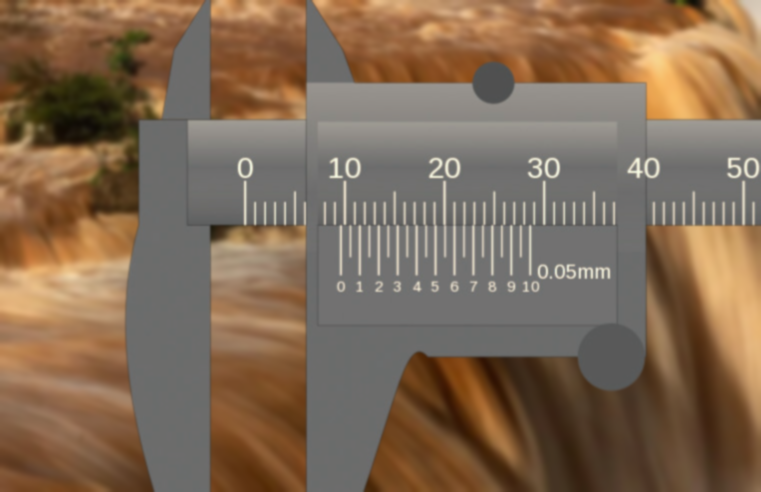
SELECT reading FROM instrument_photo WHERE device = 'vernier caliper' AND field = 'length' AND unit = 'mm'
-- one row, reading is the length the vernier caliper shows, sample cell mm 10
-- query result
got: mm 9.6
